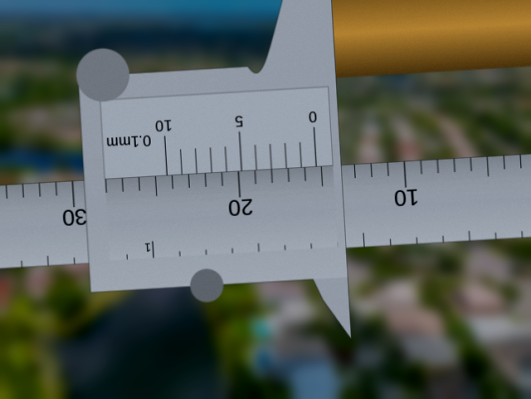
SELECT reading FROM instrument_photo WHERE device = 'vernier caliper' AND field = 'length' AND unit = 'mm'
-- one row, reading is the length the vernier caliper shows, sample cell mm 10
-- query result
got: mm 15.3
